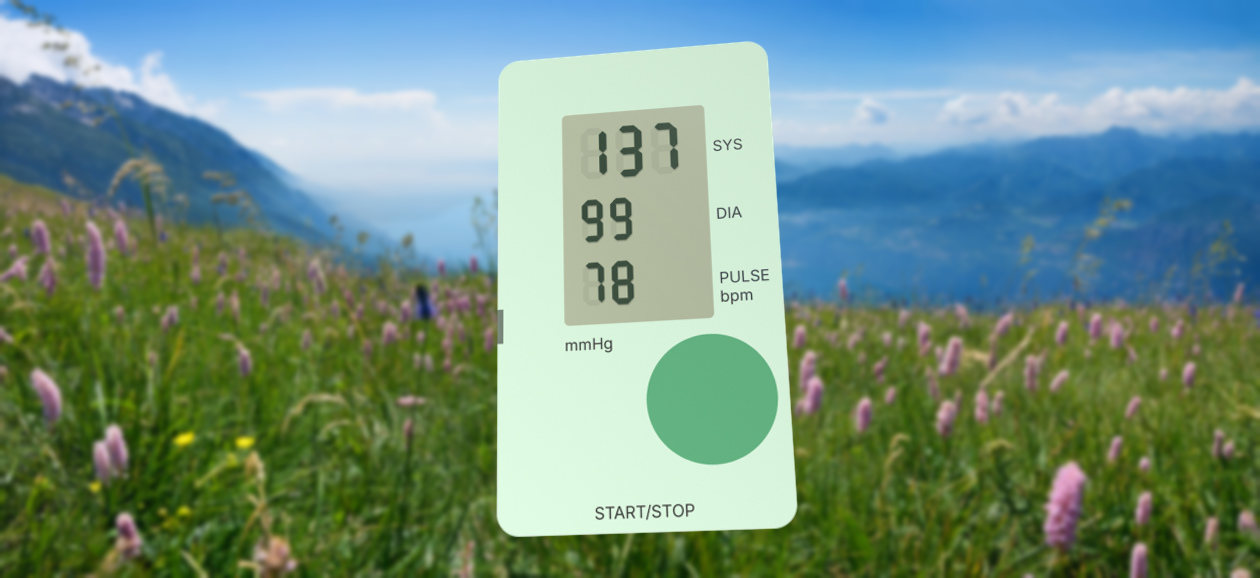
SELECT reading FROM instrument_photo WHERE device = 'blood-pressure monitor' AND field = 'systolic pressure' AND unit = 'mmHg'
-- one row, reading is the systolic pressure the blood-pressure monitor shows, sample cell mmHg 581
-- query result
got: mmHg 137
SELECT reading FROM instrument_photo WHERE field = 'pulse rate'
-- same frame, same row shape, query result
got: bpm 78
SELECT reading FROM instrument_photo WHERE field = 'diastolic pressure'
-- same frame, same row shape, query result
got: mmHg 99
